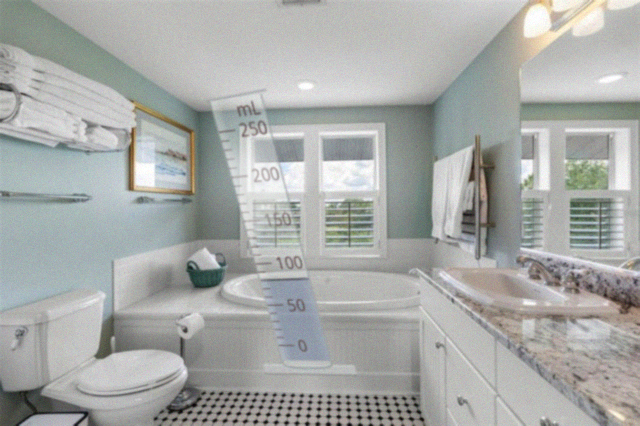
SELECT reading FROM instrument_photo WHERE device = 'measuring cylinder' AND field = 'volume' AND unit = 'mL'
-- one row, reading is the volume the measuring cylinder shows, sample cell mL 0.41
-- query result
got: mL 80
